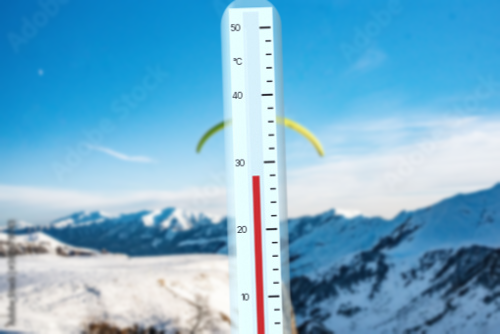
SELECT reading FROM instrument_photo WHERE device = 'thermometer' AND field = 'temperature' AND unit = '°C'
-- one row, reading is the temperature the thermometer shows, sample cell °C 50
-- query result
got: °C 28
